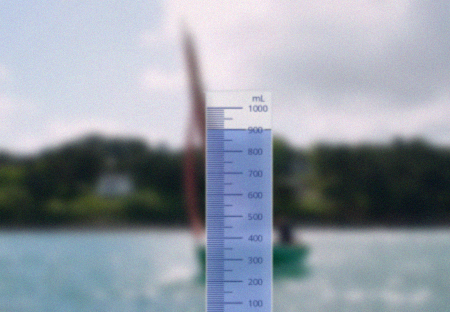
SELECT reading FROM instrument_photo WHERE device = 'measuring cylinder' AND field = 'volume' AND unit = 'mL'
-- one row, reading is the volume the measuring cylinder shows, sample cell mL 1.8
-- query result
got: mL 900
